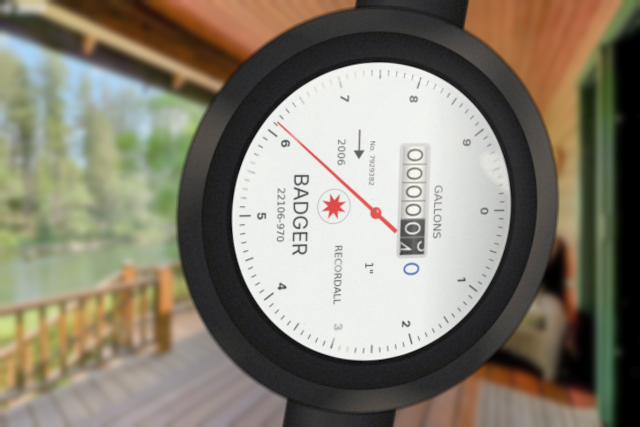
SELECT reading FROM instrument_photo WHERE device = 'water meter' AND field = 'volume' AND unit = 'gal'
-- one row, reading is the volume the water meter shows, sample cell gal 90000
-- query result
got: gal 36.1
